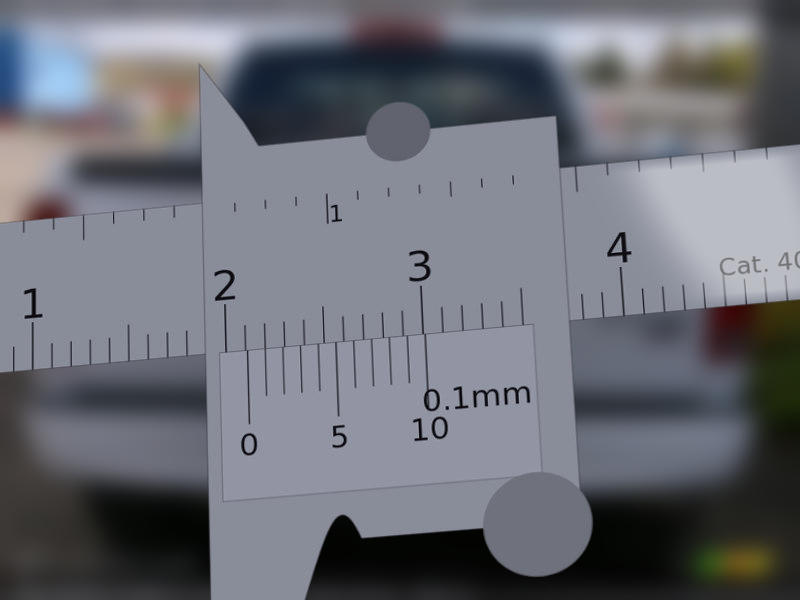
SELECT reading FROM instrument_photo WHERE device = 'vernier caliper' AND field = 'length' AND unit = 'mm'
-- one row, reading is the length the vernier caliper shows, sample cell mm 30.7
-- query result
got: mm 21.1
